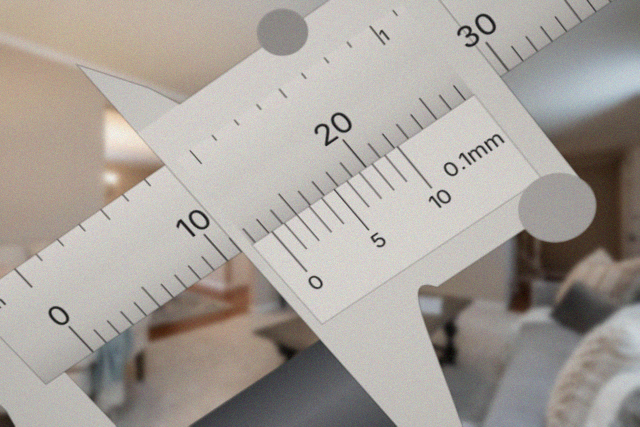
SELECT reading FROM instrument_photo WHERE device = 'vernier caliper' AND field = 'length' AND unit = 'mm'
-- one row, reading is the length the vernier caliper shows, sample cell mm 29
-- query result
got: mm 13.2
